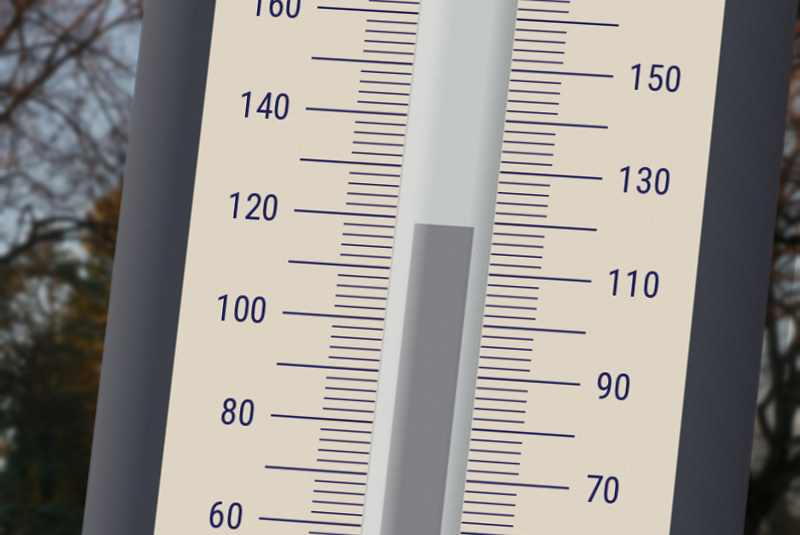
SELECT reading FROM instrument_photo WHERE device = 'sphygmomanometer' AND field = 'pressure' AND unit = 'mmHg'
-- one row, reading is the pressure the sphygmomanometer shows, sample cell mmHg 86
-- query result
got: mmHg 119
